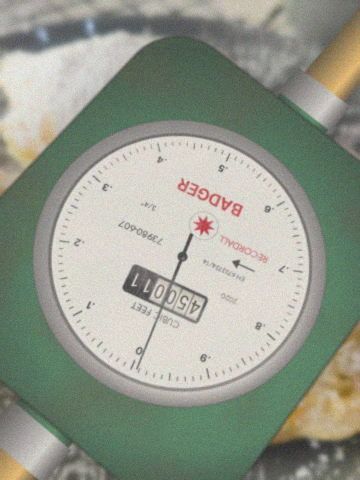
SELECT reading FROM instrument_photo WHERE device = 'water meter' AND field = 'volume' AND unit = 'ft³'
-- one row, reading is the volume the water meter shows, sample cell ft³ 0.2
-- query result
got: ft³ 450010.99
